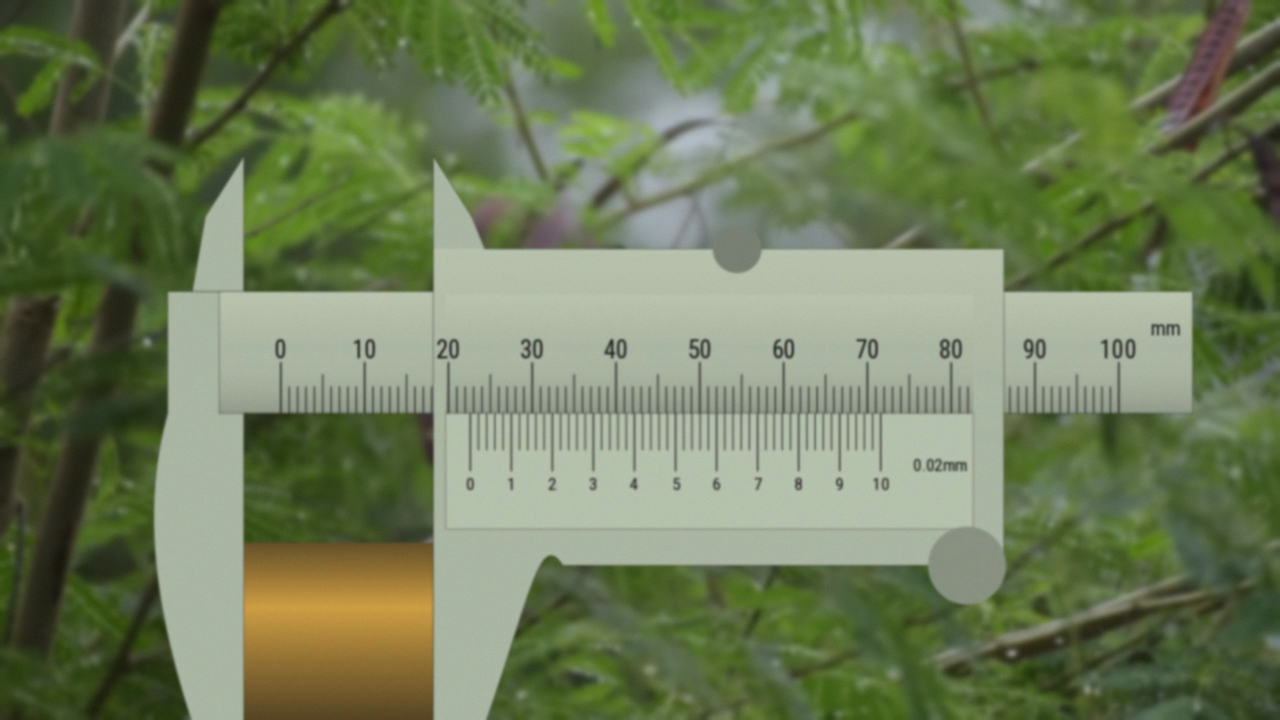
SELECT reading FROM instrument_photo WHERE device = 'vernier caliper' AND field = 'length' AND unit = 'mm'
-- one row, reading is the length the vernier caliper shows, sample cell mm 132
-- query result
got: mm 22.6
